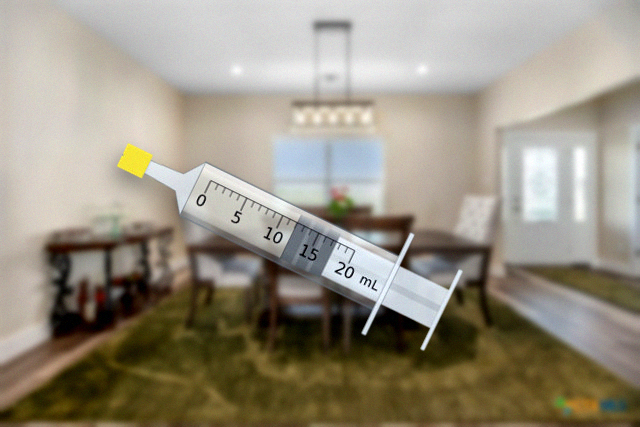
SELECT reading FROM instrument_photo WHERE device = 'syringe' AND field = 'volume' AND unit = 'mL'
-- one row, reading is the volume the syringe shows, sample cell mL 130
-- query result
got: mL 12
